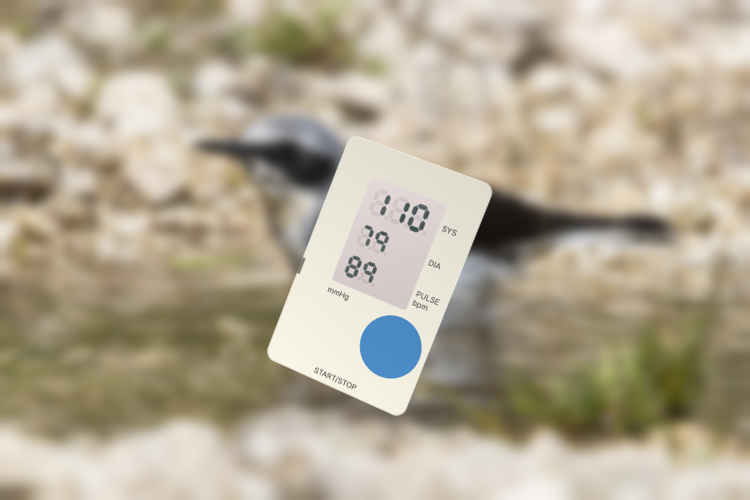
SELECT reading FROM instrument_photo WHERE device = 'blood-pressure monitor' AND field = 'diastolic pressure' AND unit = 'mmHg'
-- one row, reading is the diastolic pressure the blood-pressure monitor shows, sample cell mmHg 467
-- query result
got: mmHg 79
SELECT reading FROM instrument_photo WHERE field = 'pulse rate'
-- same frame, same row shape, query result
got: bpm 89
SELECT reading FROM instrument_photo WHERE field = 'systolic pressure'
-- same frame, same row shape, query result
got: mmHg 110
